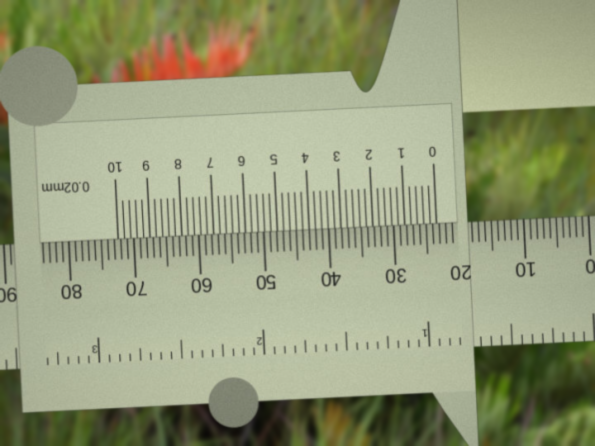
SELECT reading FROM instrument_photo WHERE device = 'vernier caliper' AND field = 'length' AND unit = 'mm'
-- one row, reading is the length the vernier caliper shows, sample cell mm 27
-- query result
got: mm 23.4
